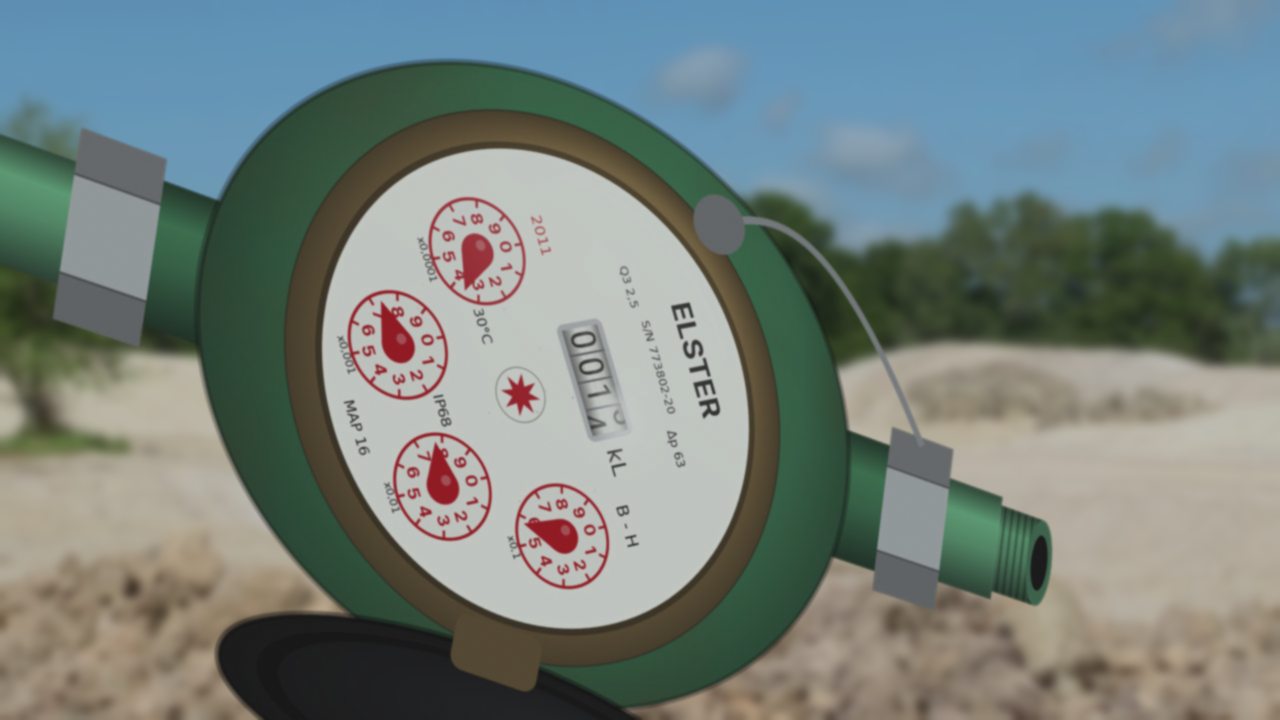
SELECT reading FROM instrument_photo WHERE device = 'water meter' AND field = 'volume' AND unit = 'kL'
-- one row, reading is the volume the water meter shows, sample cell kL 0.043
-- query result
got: kL 13.5773
